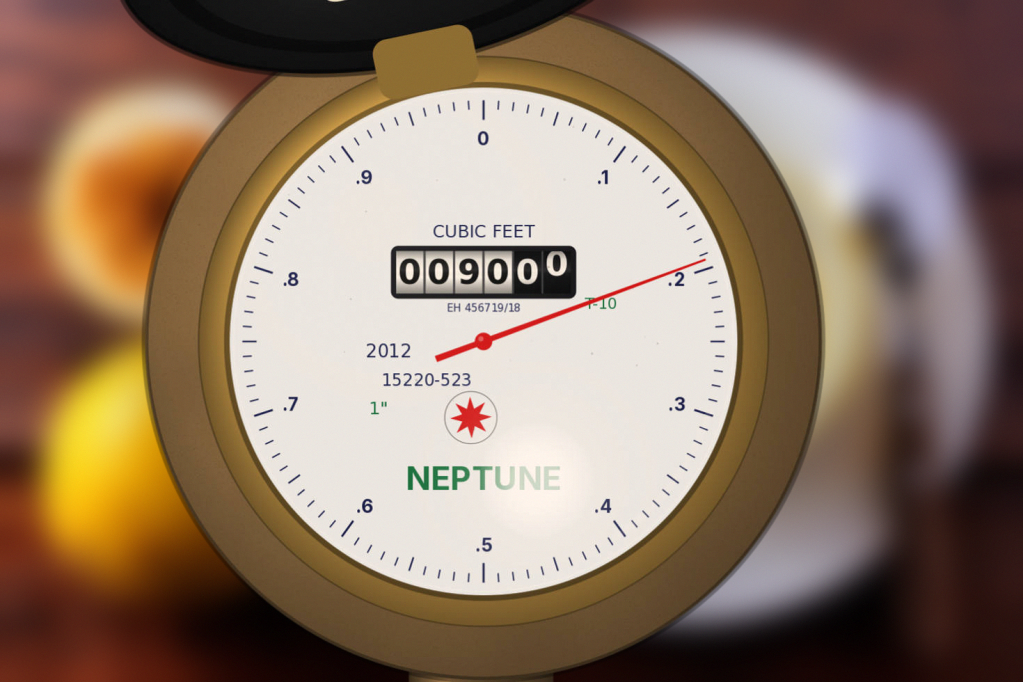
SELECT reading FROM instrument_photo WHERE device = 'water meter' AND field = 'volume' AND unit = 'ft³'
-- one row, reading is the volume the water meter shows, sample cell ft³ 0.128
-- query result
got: ft³ 9000.19
